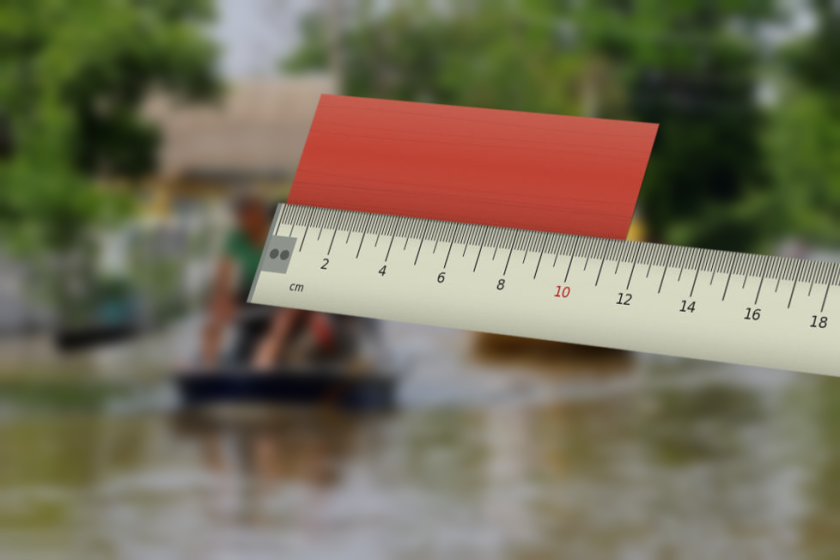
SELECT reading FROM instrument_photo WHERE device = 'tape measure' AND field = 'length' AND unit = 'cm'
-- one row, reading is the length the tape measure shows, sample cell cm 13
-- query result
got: cm 11.5
